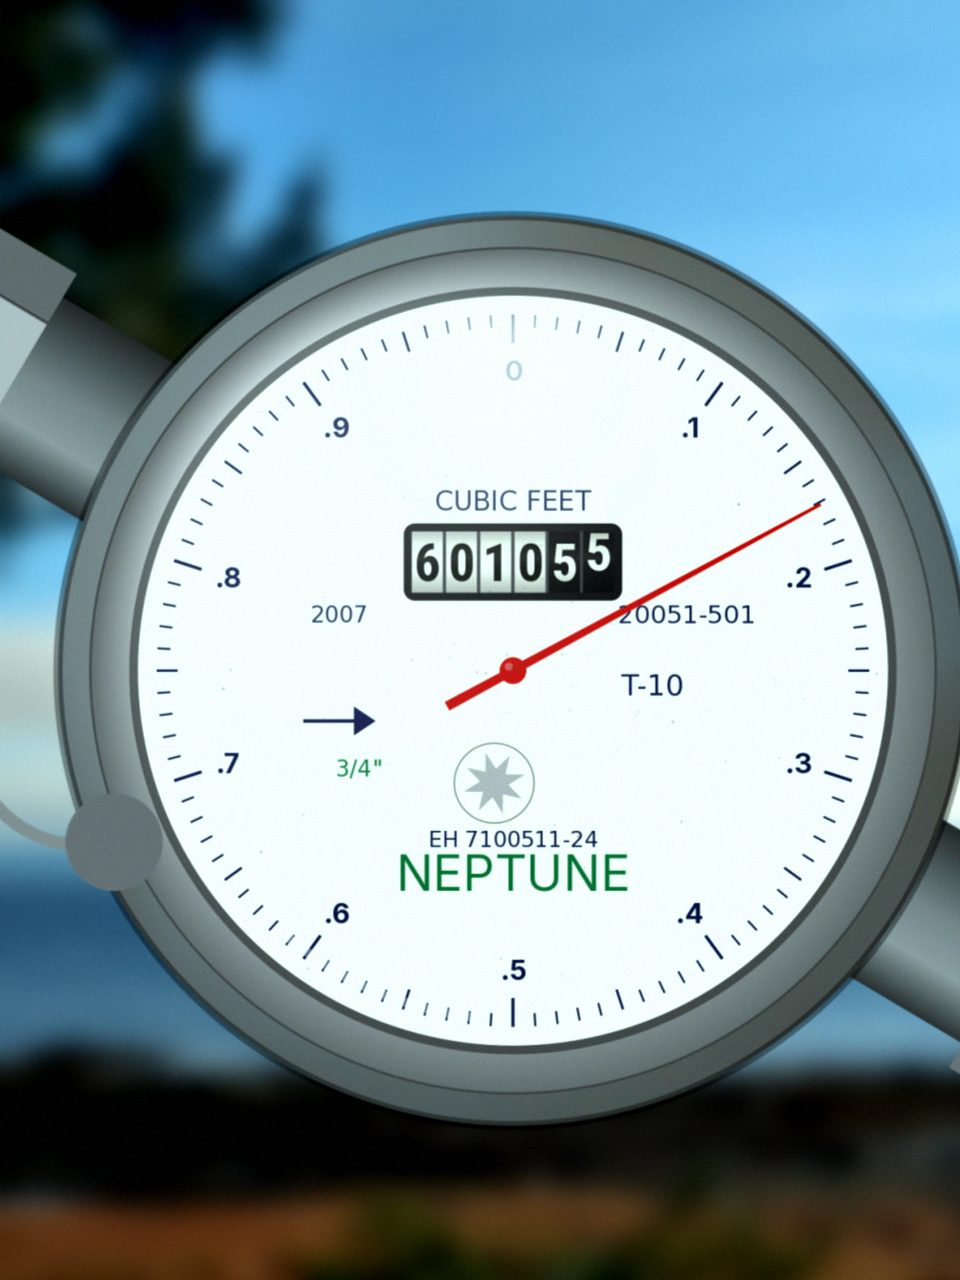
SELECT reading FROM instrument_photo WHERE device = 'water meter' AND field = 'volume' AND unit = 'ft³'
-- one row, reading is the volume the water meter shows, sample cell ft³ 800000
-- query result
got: ft³ 601055.17
